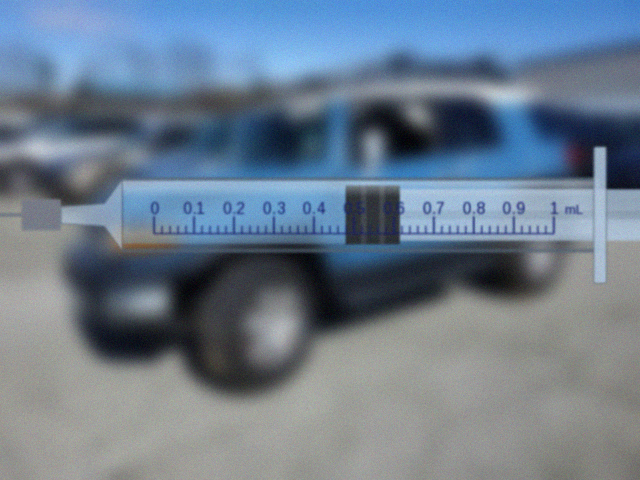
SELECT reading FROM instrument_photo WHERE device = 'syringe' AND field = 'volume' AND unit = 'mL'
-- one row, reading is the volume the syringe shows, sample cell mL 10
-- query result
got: mL 0.48
